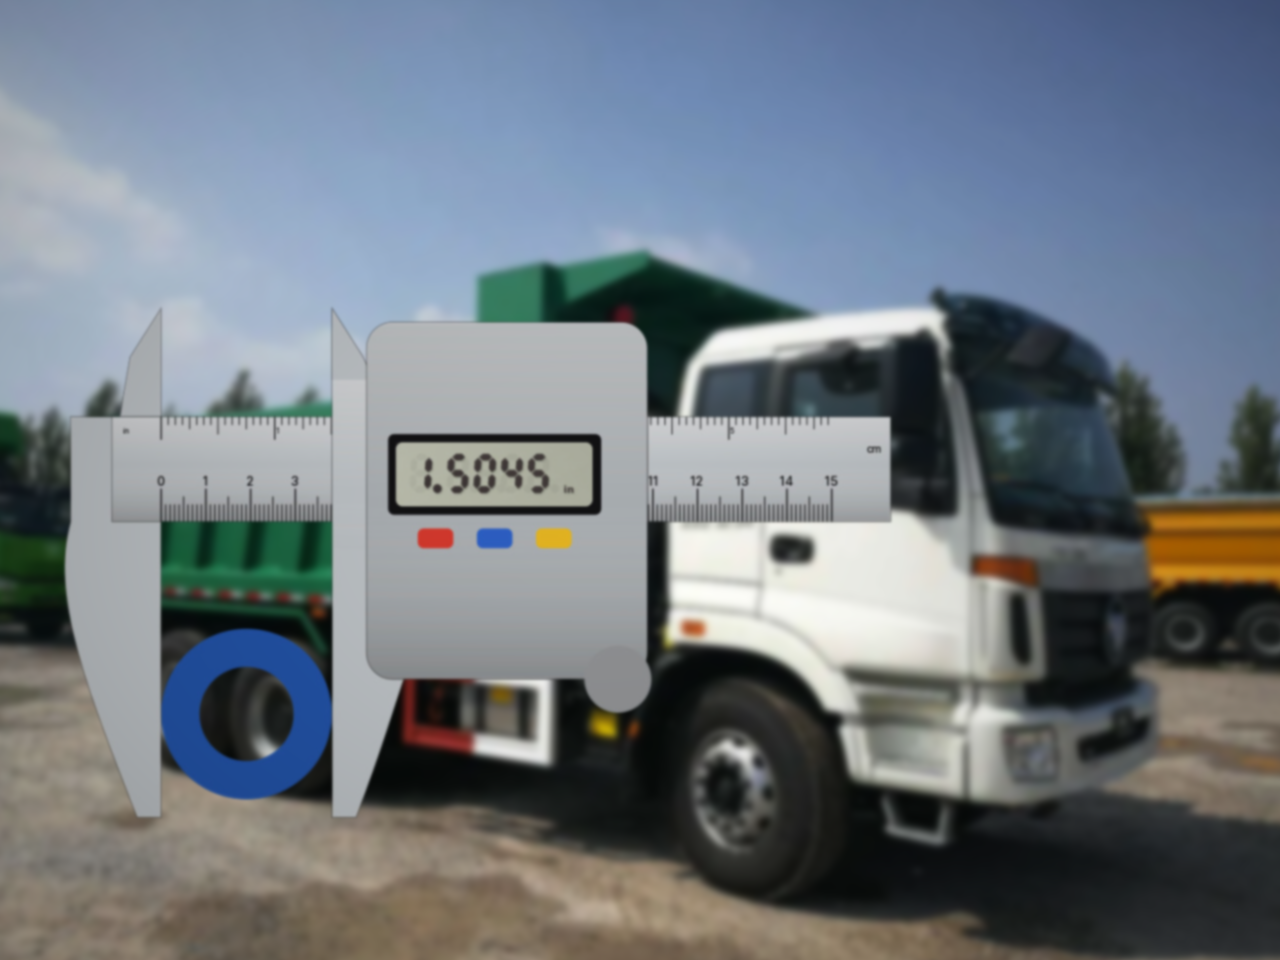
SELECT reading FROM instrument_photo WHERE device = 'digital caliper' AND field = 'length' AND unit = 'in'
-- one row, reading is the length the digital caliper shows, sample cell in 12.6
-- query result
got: in 1.5045
